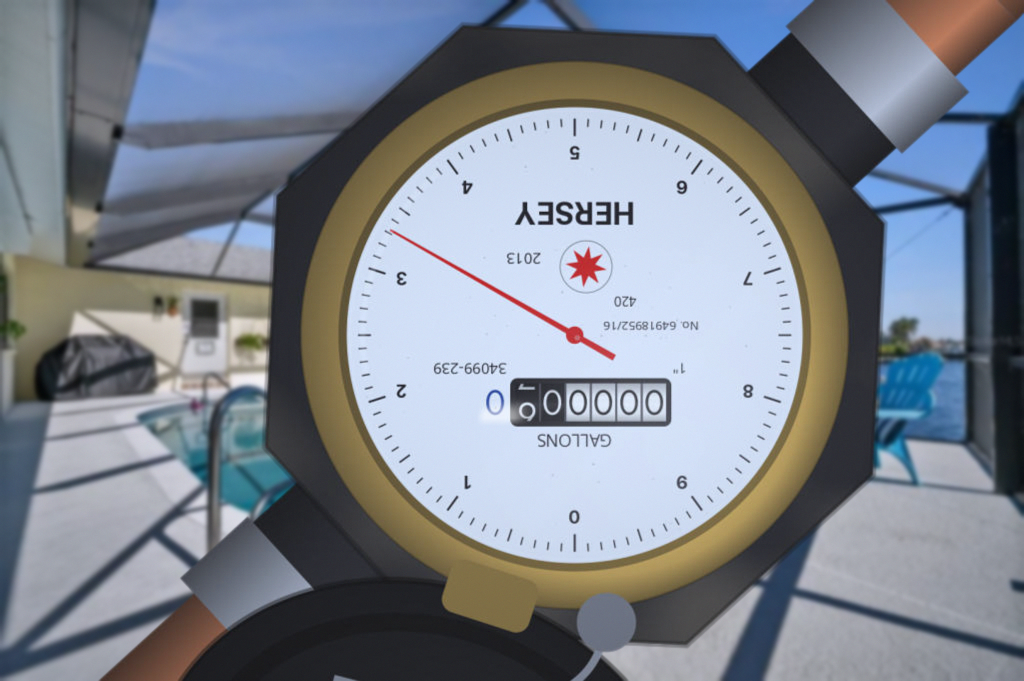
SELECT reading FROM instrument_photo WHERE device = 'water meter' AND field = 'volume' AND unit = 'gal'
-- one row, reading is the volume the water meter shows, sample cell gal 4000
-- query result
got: gal 63.3
